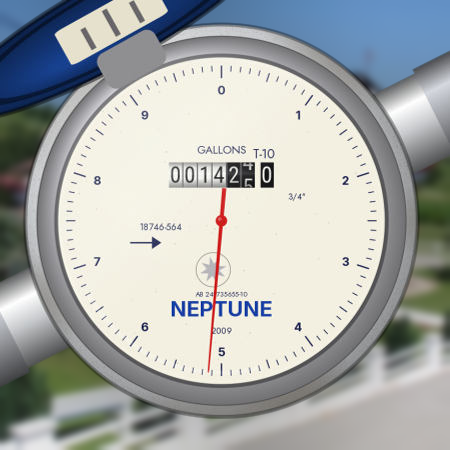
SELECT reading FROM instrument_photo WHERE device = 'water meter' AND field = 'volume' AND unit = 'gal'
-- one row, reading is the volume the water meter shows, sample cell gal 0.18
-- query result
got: gal 14245.1
